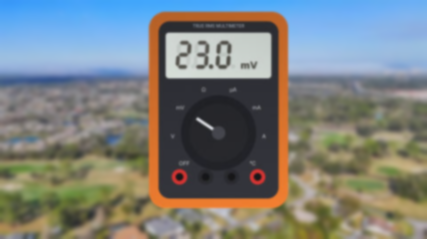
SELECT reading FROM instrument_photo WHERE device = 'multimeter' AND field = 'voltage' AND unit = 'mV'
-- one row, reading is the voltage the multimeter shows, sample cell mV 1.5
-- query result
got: mV 23.0
